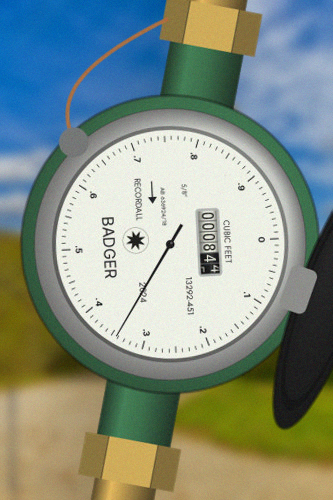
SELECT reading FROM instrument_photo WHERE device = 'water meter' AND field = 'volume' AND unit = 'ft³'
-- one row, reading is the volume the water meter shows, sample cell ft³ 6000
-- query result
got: ft³ 844.34
